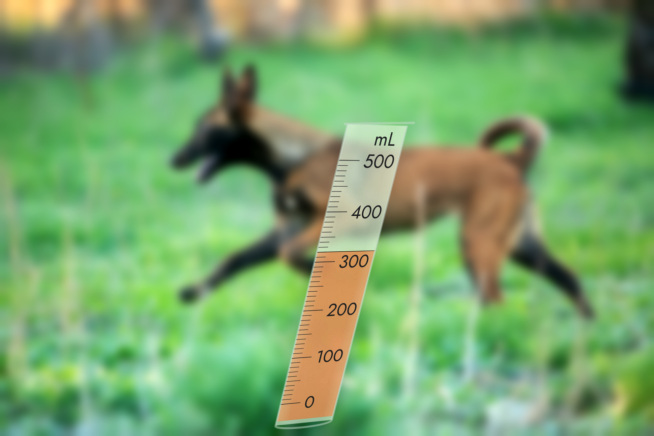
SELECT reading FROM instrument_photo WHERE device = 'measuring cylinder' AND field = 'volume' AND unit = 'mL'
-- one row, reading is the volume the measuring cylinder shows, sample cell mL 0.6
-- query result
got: mL 320
